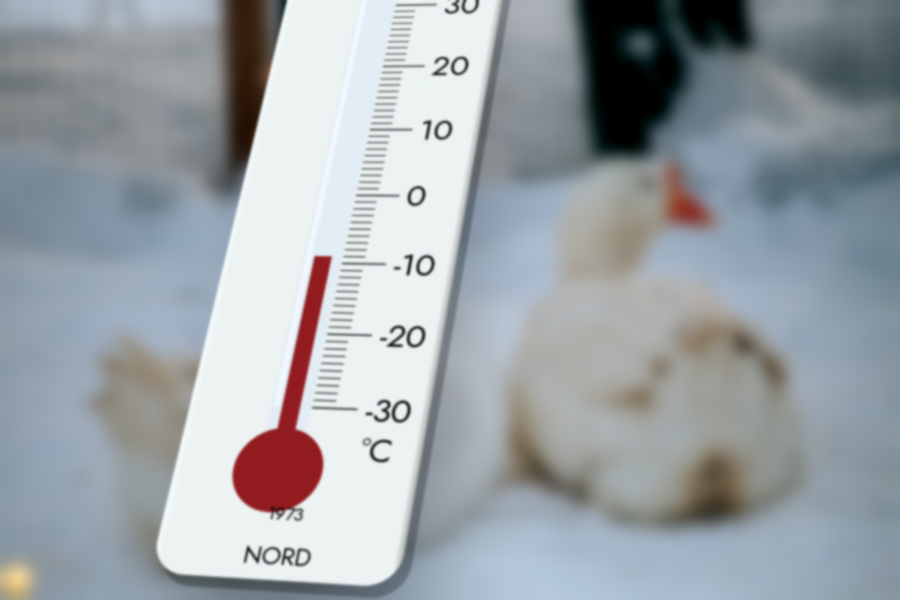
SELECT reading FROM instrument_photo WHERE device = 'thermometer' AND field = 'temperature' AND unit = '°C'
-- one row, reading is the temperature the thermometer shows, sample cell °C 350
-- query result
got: °C -9
